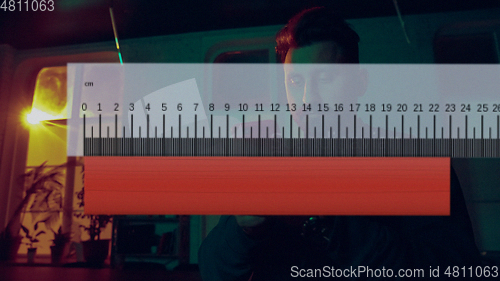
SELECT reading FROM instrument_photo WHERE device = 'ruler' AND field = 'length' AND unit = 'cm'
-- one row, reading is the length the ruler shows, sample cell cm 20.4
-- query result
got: cm 23
